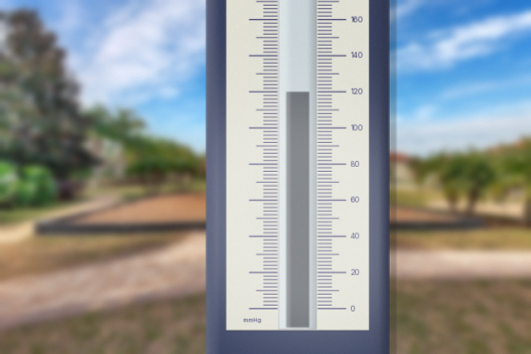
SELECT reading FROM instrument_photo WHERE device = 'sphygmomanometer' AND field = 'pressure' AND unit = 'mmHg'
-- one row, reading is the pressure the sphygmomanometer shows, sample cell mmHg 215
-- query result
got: mmHg 120
